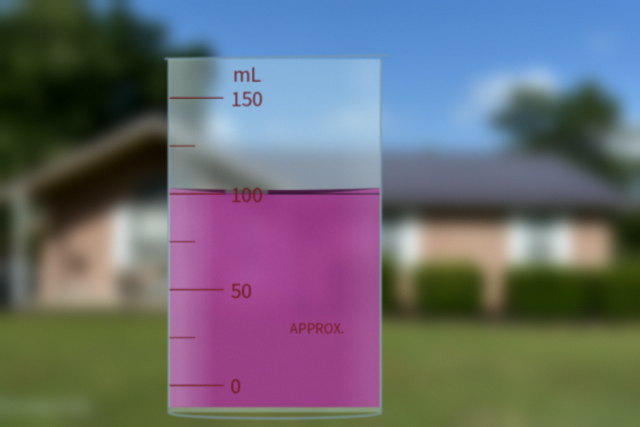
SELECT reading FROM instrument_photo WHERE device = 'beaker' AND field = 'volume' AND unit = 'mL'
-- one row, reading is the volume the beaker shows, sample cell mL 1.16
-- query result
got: mL 100
